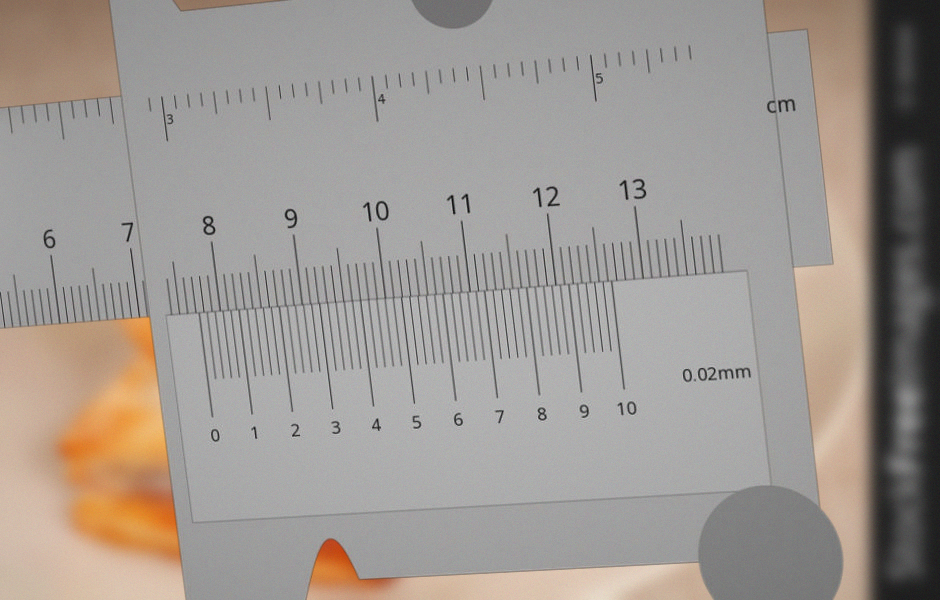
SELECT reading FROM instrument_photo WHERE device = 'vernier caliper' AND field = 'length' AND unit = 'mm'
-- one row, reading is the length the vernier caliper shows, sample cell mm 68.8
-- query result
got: mm 77.4
